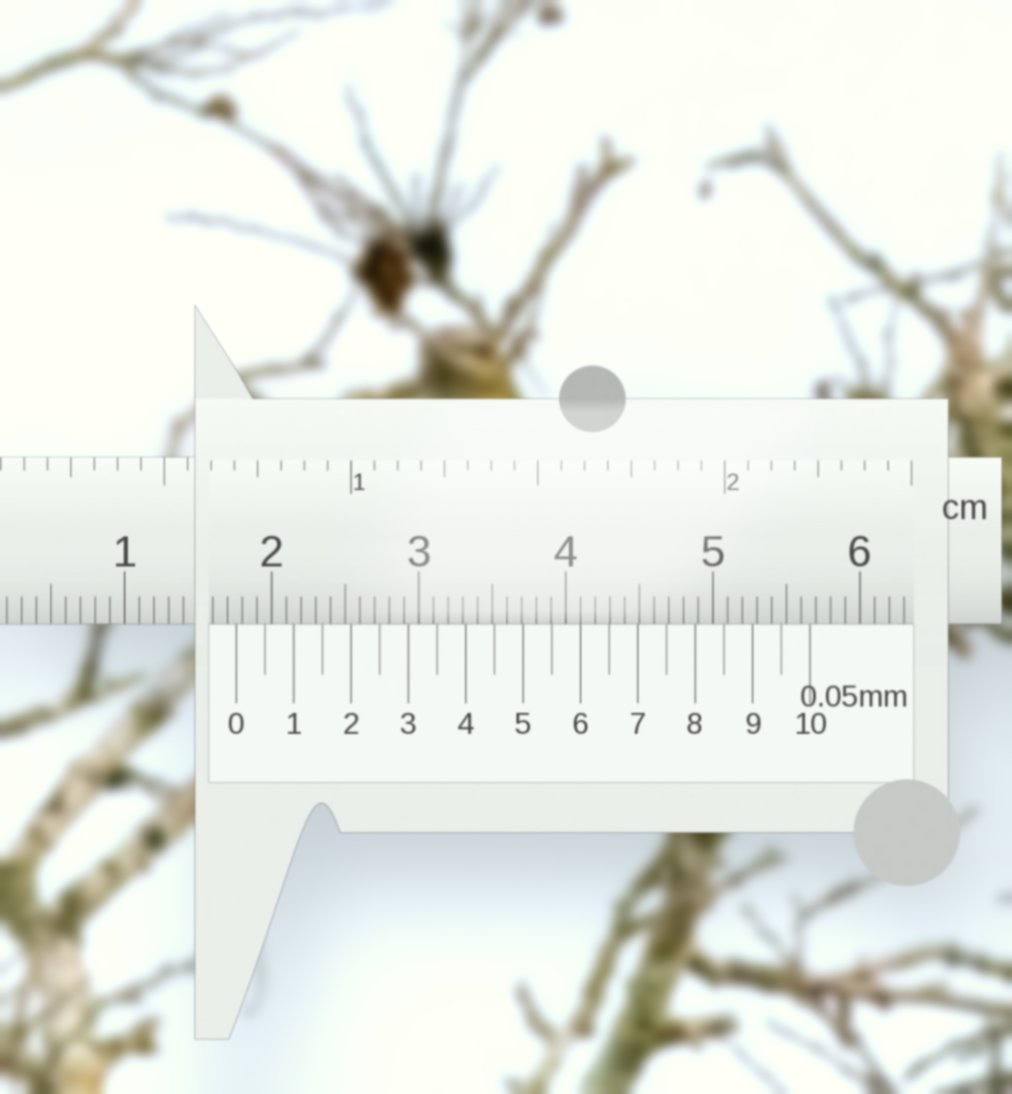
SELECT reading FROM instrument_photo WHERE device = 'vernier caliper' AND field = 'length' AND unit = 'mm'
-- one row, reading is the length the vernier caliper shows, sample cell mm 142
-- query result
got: mm 17.6
